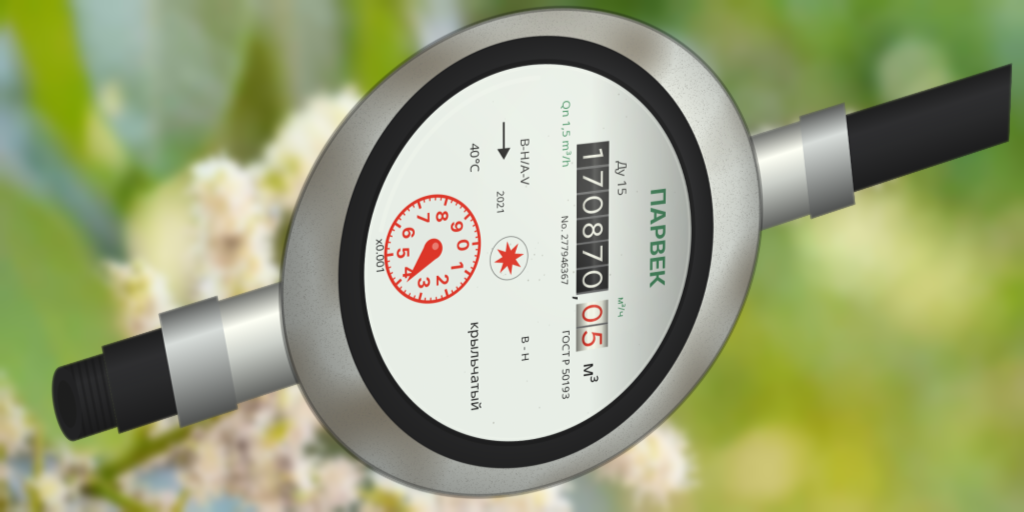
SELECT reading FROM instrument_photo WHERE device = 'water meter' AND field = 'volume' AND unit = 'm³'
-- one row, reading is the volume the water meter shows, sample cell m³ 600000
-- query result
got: m³ 170870.053
